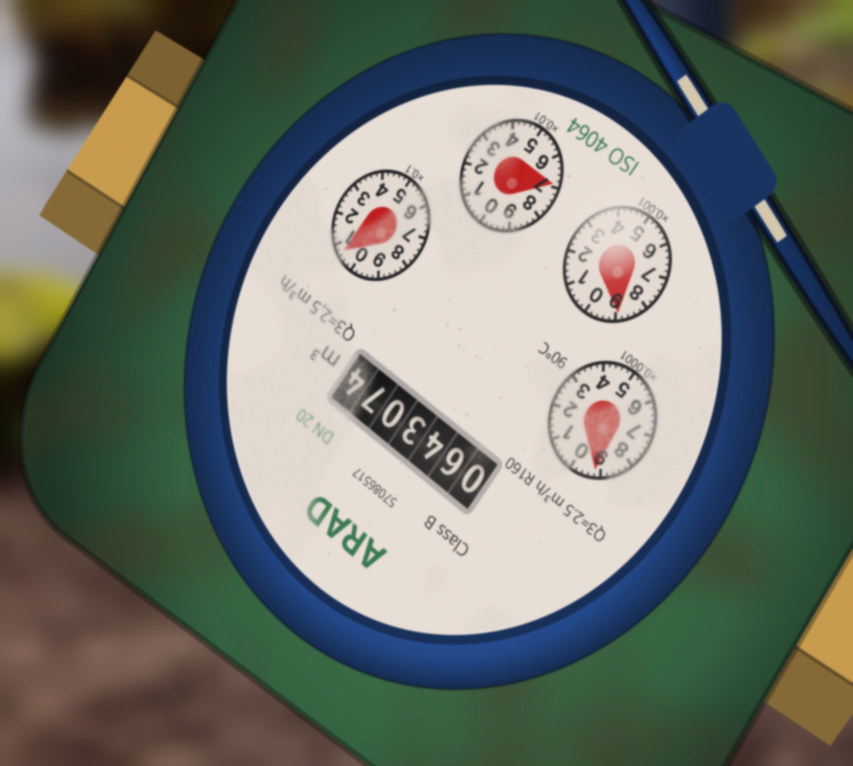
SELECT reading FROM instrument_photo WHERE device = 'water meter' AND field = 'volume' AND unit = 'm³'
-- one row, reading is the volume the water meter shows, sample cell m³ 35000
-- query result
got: m³ 643074.0689
